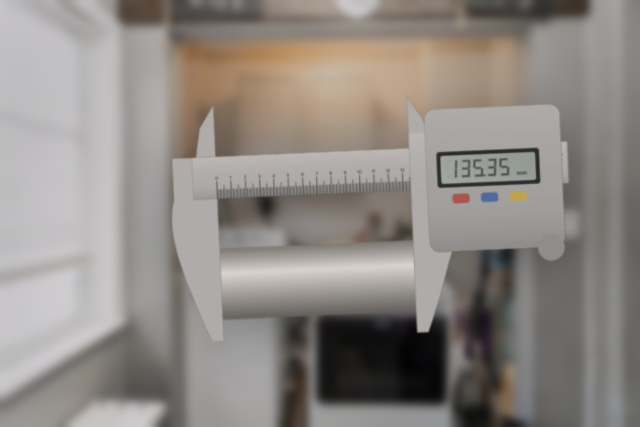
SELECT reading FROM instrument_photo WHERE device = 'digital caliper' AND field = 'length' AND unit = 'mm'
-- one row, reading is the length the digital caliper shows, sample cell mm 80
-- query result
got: mm 135.35
